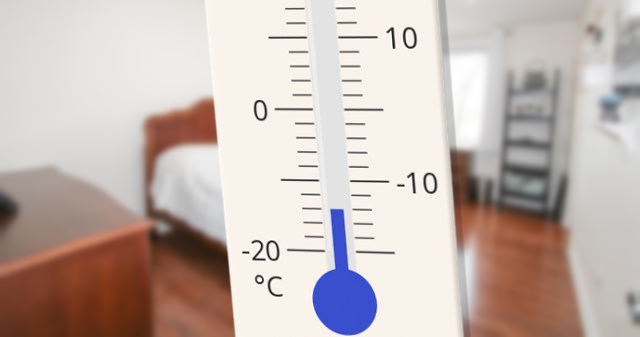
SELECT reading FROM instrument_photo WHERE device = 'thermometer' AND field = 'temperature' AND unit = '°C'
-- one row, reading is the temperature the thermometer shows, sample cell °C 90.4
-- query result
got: °C -14
